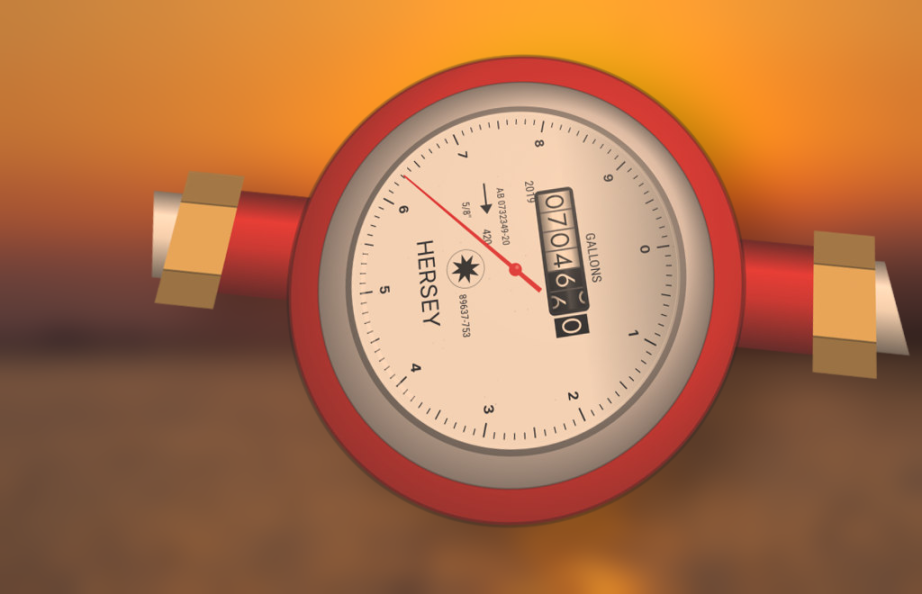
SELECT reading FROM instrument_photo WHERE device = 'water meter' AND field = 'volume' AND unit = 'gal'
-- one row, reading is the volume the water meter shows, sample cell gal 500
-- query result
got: gal 704656.3
